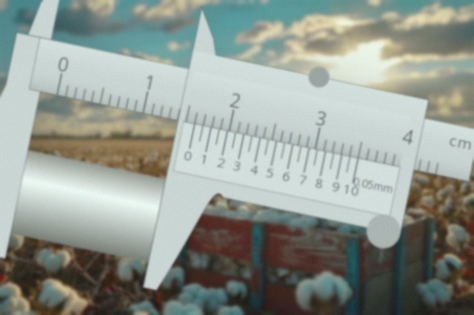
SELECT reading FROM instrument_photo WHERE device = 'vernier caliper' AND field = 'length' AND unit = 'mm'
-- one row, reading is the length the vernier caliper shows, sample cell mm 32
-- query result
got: mm 16.0
